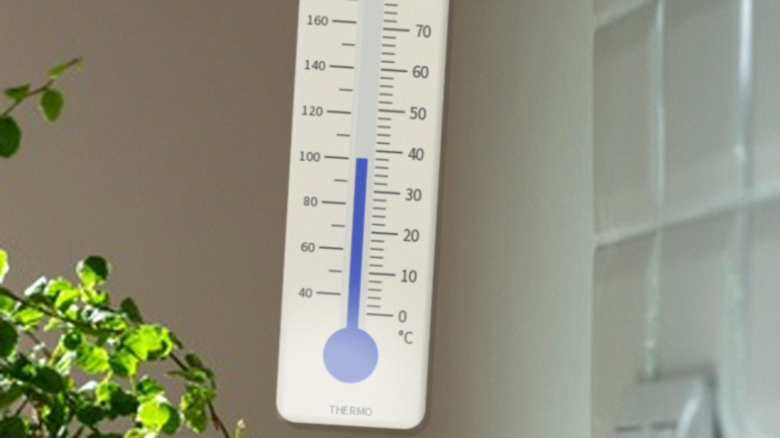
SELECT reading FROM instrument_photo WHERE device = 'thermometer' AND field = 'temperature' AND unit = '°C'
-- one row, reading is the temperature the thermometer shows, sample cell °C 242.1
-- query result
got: °C 38
